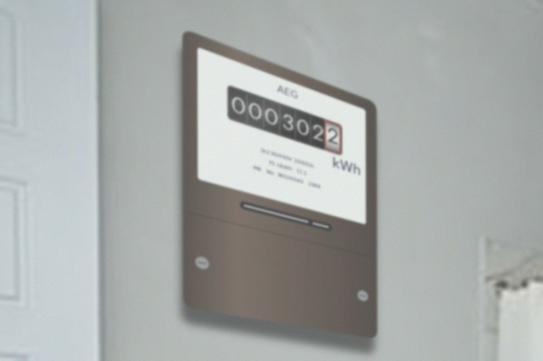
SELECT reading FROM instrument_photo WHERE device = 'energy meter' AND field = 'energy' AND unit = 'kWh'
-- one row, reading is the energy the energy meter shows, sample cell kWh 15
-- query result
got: kWh 302.2
